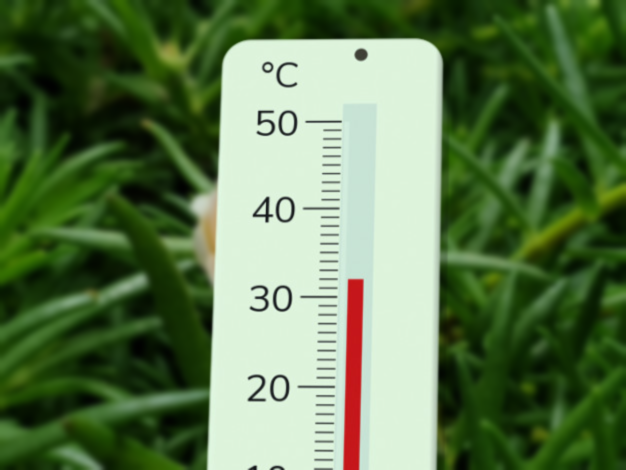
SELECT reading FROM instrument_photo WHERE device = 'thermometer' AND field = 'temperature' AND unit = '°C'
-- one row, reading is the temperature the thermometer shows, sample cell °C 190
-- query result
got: °C 32
